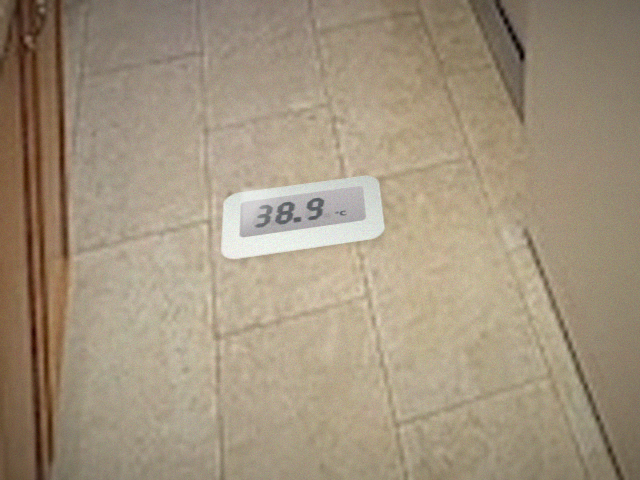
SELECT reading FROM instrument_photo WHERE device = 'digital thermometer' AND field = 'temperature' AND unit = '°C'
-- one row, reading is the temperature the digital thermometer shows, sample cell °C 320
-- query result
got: °C 38.9
